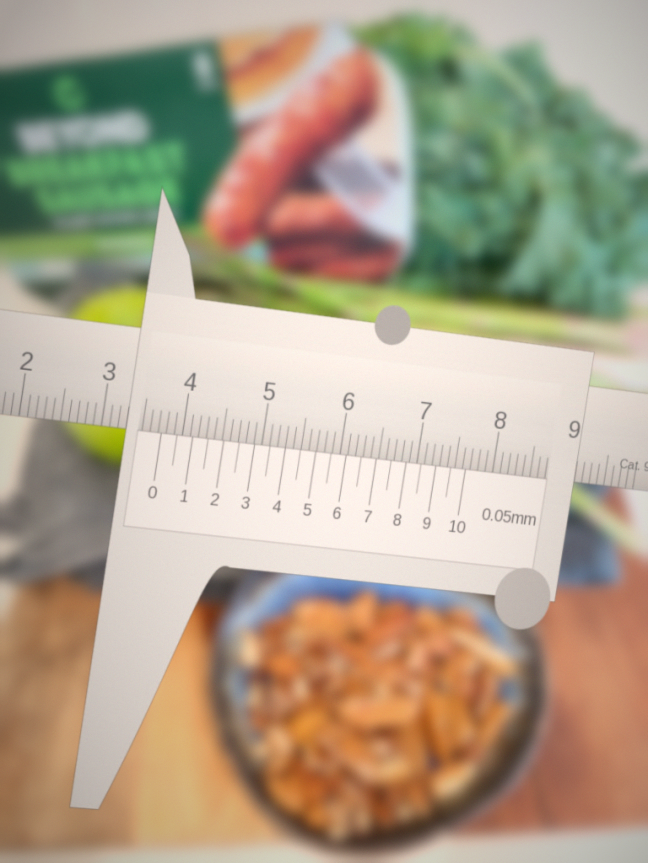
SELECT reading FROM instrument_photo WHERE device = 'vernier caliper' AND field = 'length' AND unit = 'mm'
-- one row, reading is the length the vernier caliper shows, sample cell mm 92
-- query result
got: mm 37.4
